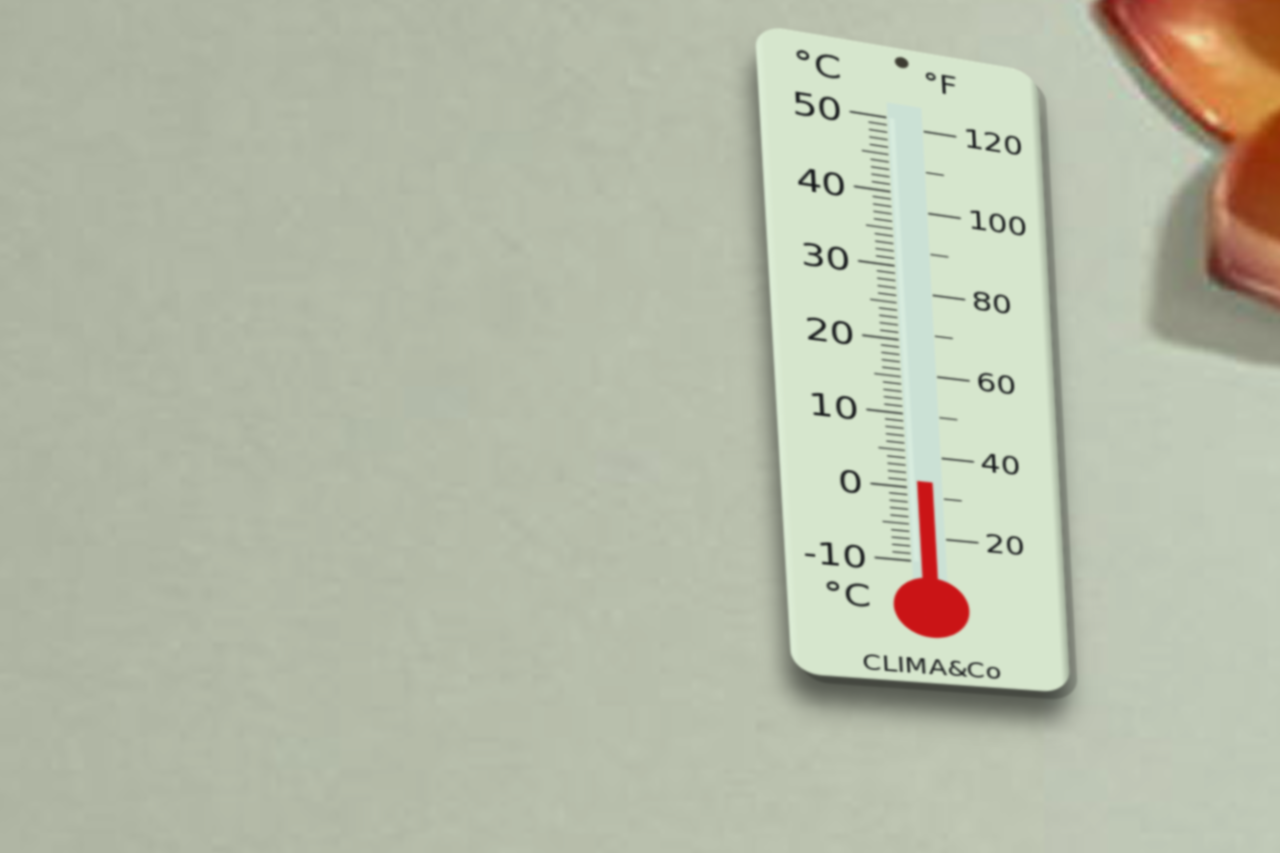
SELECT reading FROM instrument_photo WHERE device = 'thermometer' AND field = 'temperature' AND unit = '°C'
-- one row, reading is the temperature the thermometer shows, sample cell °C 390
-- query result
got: °C 1
